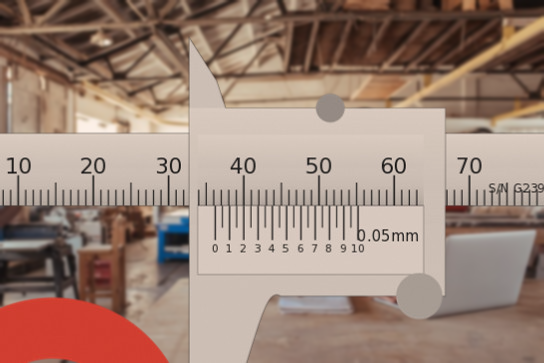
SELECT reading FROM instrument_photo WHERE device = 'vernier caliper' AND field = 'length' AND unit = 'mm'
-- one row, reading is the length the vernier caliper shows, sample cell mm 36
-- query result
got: mm 36.2
